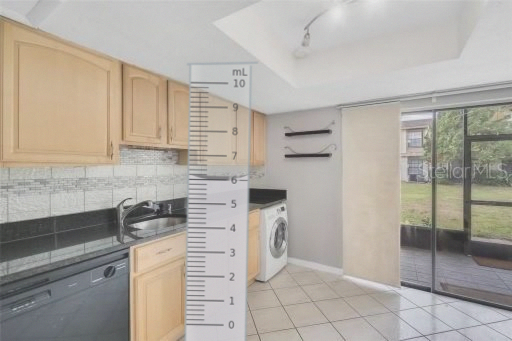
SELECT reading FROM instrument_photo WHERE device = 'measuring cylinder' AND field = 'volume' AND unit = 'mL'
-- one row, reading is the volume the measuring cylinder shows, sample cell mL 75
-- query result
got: mL 6
